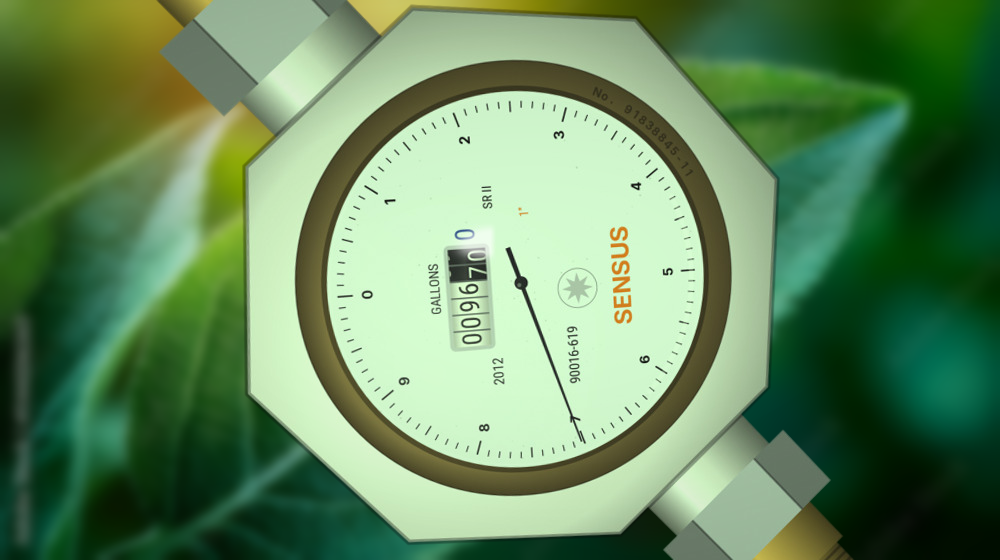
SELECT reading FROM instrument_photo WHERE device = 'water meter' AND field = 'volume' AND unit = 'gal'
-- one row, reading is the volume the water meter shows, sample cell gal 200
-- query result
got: gal 96697.0
